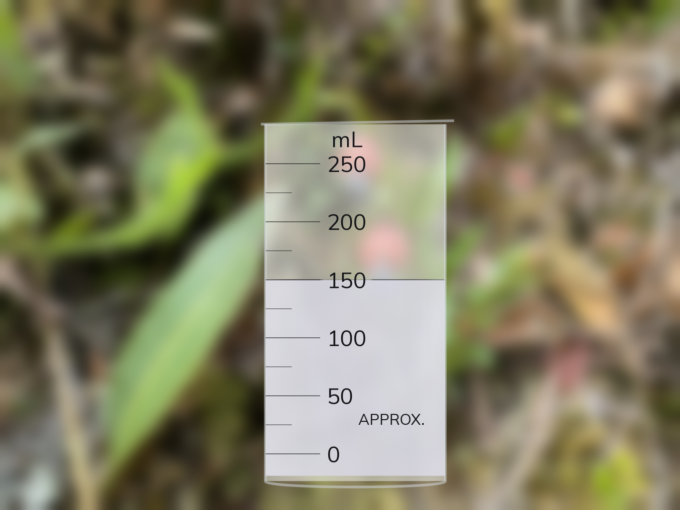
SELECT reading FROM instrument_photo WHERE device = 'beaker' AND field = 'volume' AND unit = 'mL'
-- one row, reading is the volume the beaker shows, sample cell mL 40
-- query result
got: mL 150
